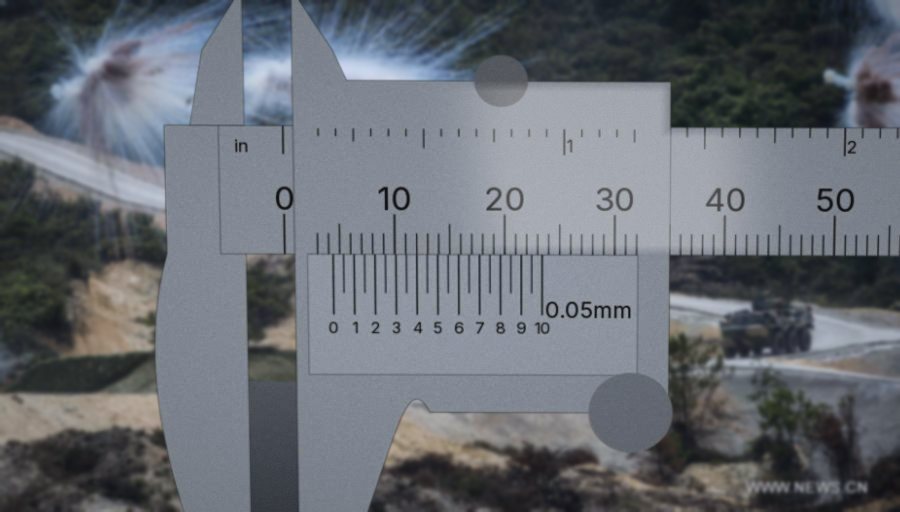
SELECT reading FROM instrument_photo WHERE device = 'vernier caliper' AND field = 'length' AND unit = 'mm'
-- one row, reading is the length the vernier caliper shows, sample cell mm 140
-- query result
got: mm 4.4
